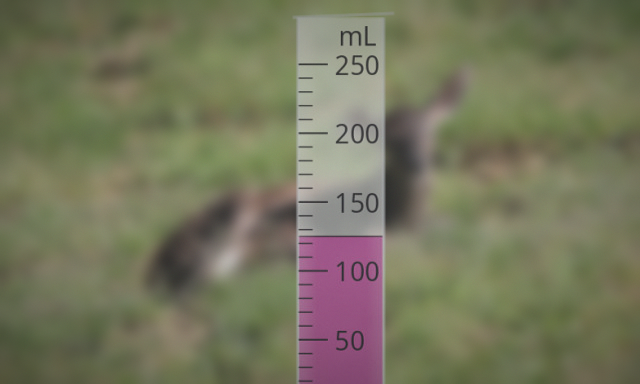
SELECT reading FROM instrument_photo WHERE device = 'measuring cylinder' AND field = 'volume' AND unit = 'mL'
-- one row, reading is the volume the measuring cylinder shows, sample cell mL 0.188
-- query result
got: mL 125
